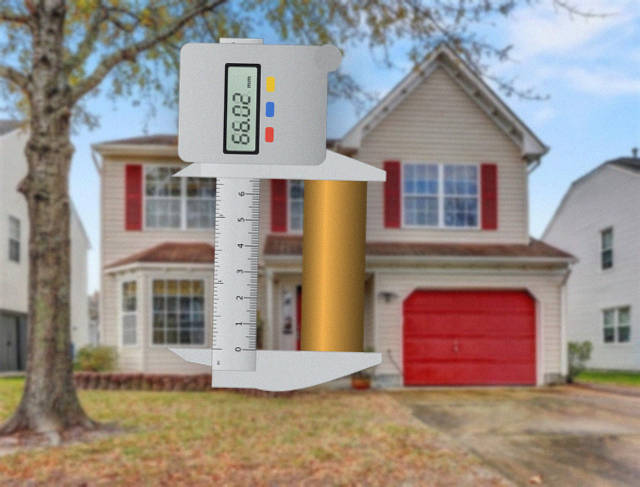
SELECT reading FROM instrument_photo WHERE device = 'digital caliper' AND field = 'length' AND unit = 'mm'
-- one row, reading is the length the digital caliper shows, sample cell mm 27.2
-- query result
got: mm 66.02
